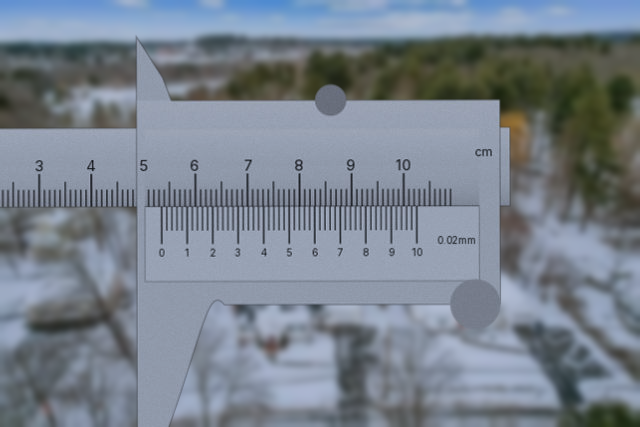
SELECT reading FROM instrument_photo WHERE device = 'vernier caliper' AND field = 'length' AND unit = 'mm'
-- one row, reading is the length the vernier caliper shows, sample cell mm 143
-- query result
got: mm 53.5
